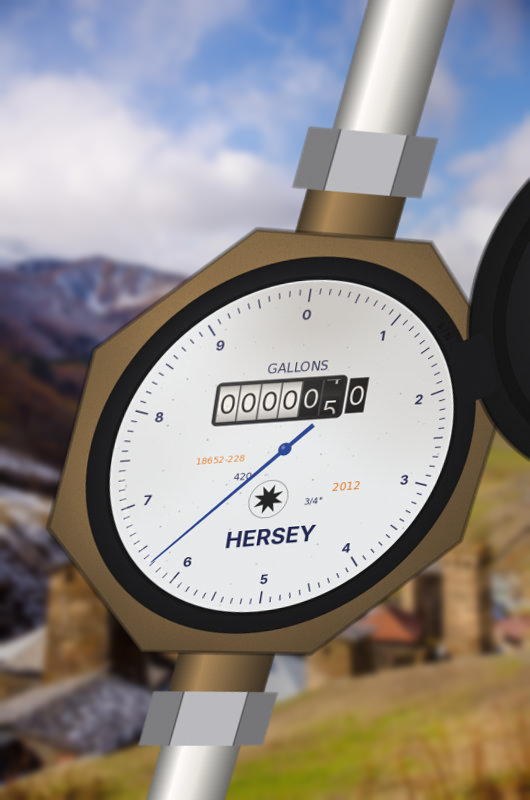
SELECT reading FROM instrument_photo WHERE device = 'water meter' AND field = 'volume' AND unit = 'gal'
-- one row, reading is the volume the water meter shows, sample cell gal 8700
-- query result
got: gal 46.3
